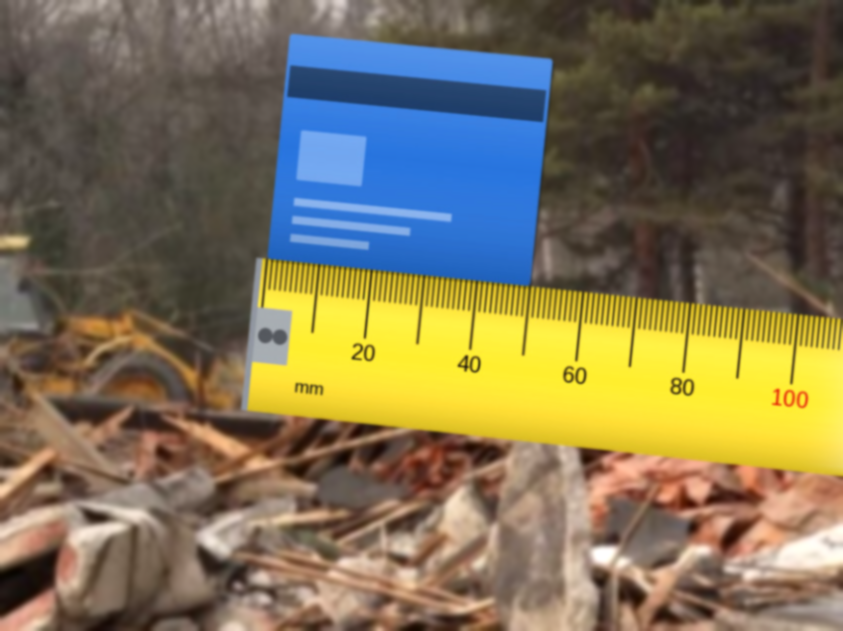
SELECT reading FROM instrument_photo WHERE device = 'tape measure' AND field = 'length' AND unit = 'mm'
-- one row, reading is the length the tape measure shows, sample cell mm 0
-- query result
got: mm 50
